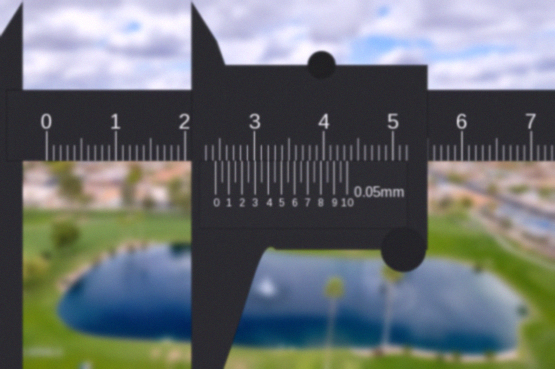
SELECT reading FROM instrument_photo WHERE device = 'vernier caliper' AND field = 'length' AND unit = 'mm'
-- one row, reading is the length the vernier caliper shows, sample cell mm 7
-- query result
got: mm 24.4
